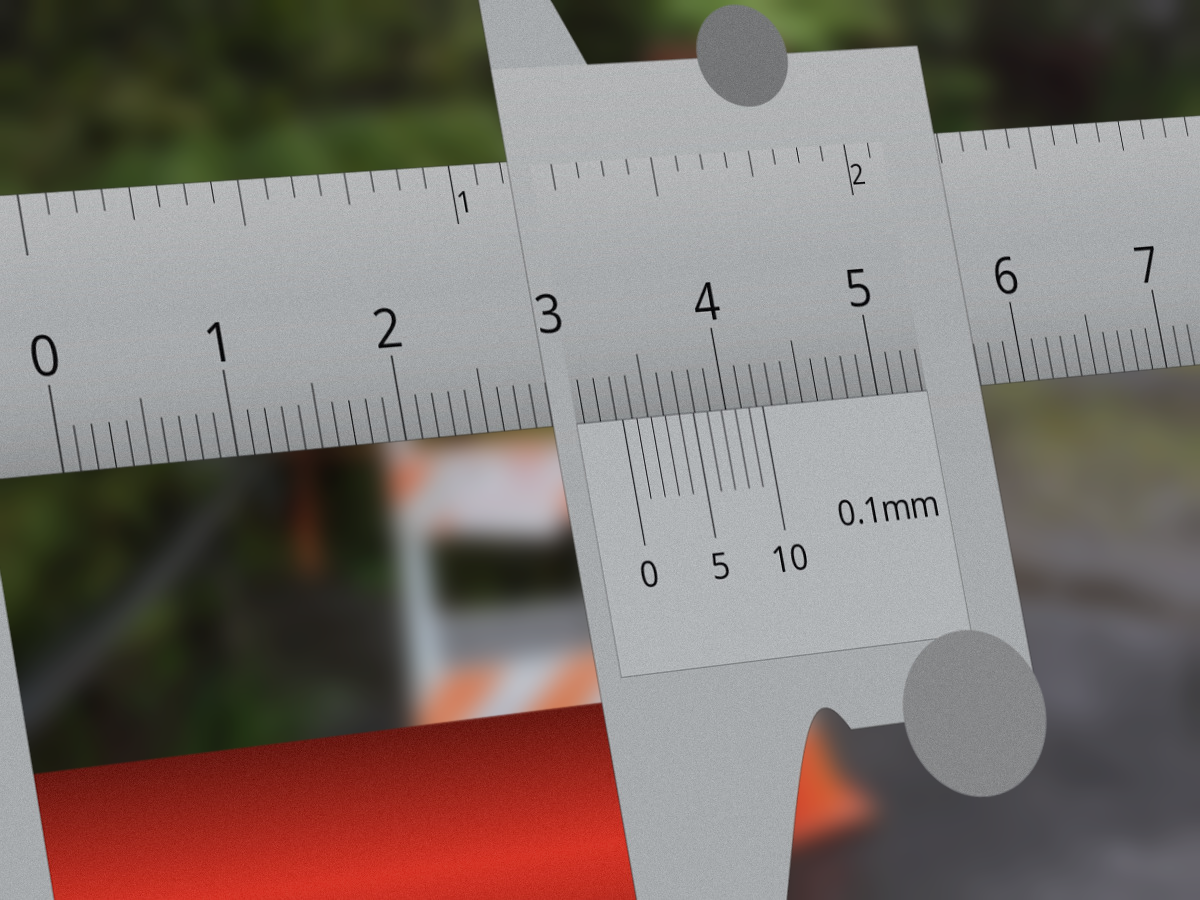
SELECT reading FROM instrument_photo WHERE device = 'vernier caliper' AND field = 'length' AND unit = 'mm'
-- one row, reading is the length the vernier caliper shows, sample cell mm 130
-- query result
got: mm 33.4
